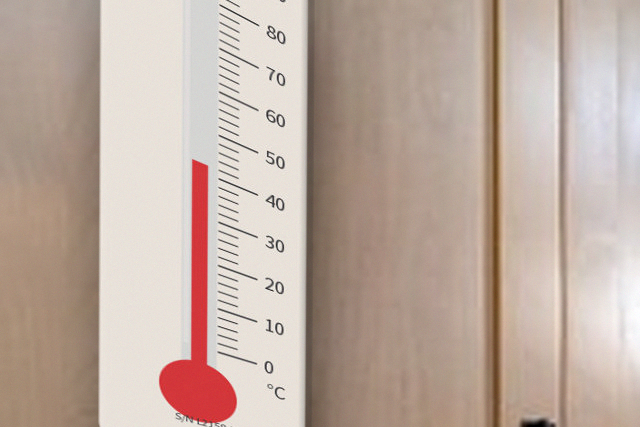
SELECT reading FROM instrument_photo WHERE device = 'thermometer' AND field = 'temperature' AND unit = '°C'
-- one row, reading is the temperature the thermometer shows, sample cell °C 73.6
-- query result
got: °C 42
